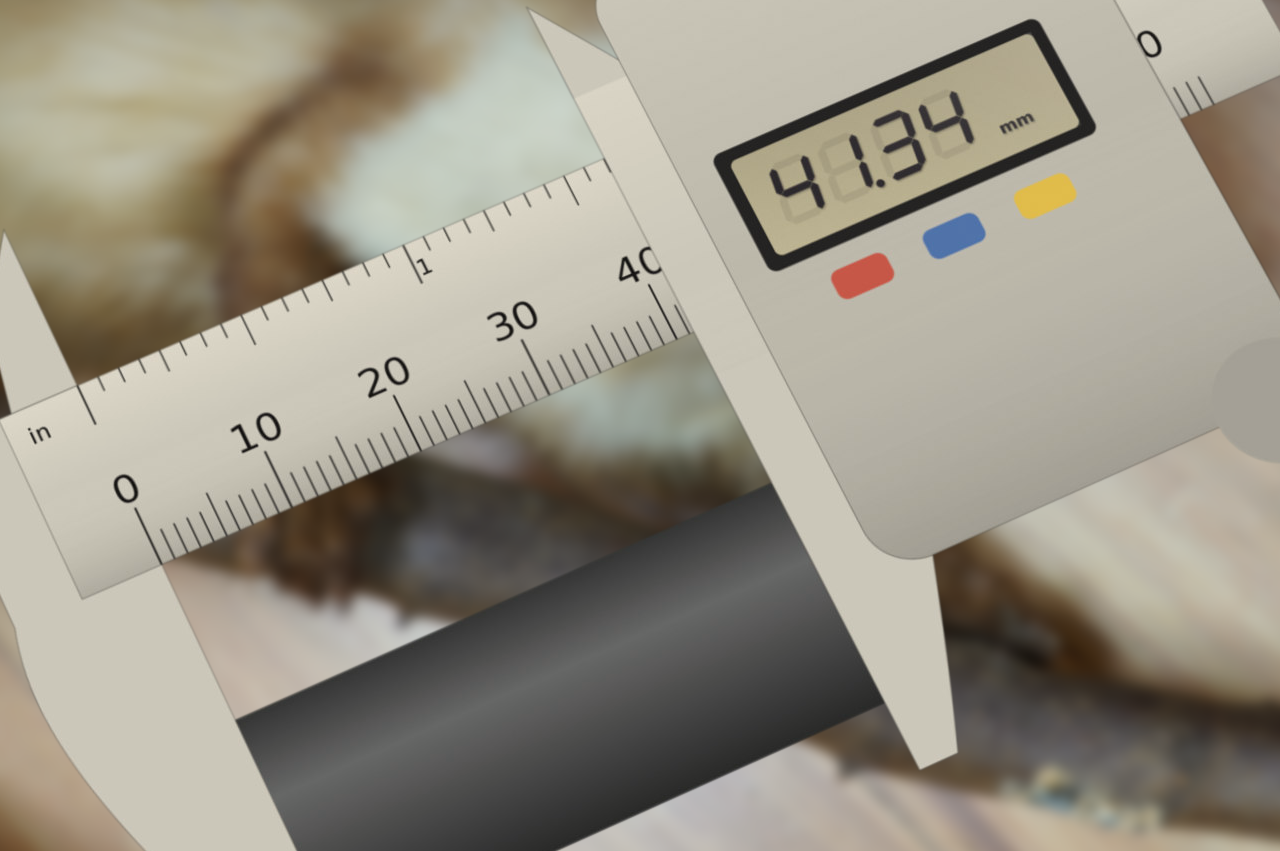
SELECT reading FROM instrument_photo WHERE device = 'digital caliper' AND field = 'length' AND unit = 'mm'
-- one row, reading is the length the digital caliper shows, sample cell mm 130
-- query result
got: mm 41.34
